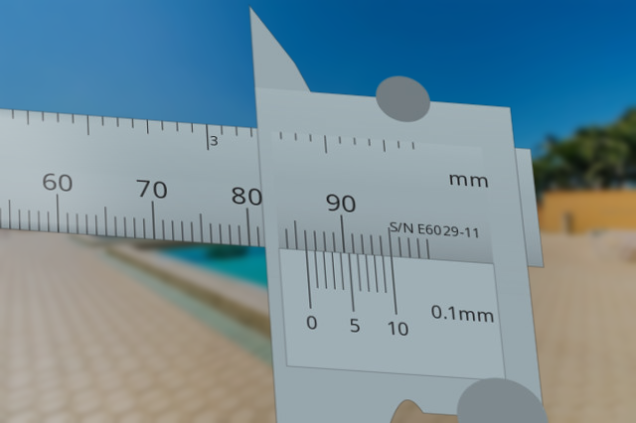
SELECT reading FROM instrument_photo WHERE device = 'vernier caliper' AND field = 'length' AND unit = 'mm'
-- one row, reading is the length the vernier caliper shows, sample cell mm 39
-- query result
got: mm 86.0
